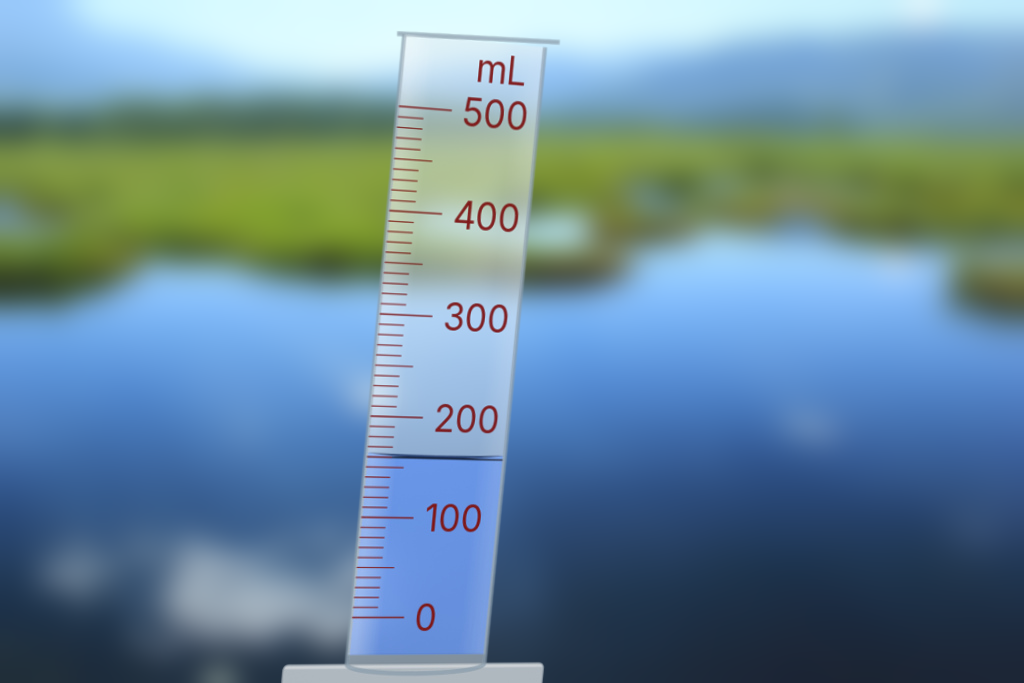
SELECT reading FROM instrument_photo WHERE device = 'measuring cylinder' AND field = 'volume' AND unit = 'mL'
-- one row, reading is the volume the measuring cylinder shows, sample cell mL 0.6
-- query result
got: mL 160
